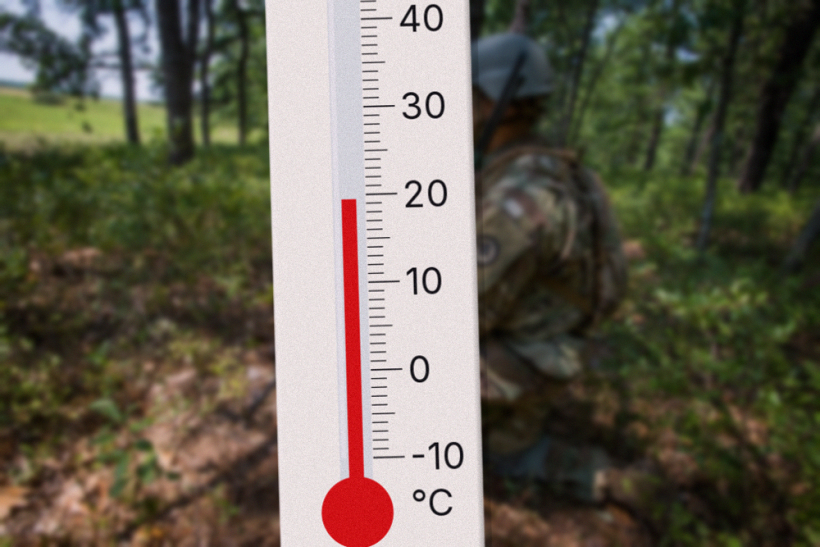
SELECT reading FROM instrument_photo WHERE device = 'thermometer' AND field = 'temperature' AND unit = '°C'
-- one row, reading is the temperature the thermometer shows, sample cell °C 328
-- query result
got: °C 19.5
